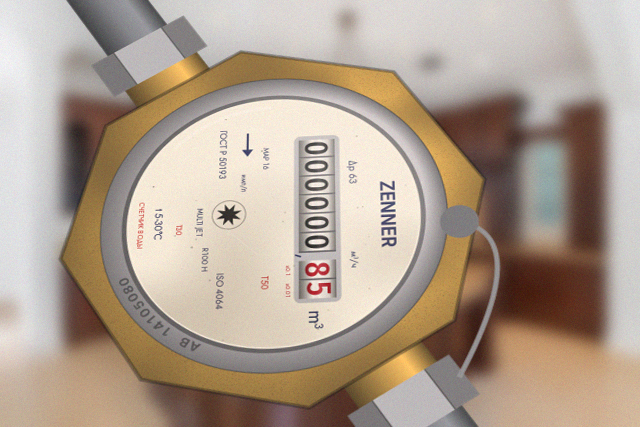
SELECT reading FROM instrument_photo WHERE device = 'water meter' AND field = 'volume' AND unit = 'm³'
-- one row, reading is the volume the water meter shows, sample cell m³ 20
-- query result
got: m³ 0.85
